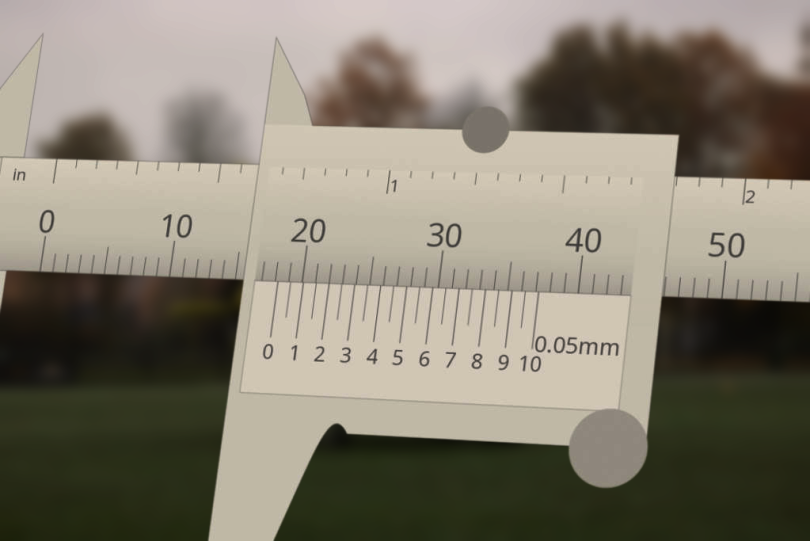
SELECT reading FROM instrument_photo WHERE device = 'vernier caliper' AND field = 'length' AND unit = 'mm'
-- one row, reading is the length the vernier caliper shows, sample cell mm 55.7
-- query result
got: mm 18.2
